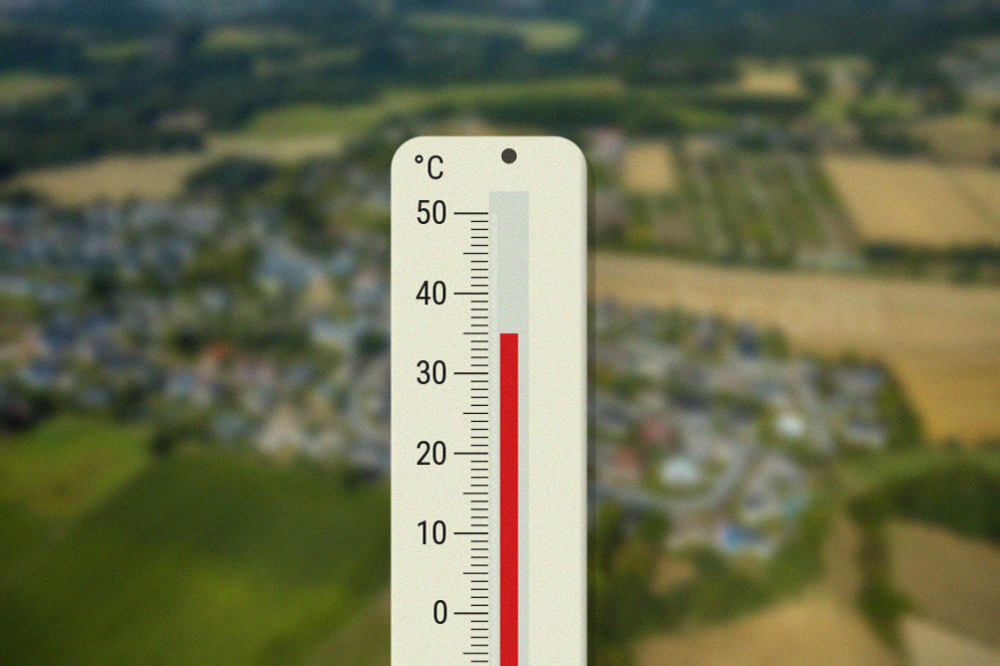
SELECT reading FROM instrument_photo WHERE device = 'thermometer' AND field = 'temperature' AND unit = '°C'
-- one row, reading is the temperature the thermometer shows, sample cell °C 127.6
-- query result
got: °C 35
